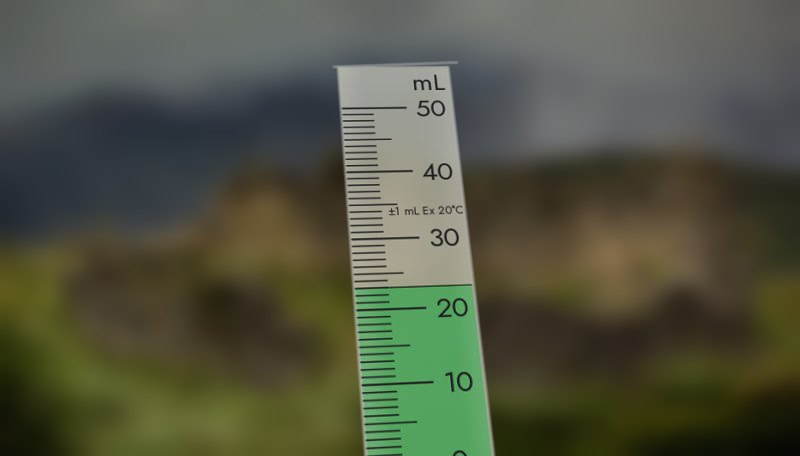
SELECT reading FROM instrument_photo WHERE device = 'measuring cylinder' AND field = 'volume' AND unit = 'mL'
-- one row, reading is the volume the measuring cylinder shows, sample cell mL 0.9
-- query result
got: mL 23
